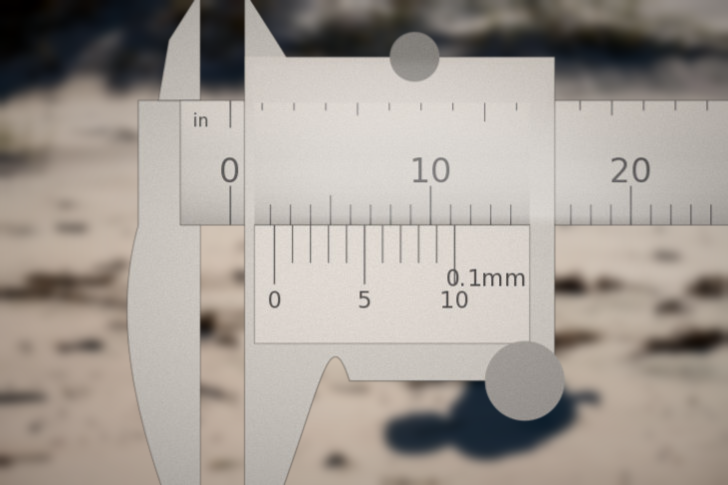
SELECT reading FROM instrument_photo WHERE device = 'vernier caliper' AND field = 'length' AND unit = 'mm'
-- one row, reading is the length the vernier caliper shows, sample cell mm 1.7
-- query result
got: mm 2.2
